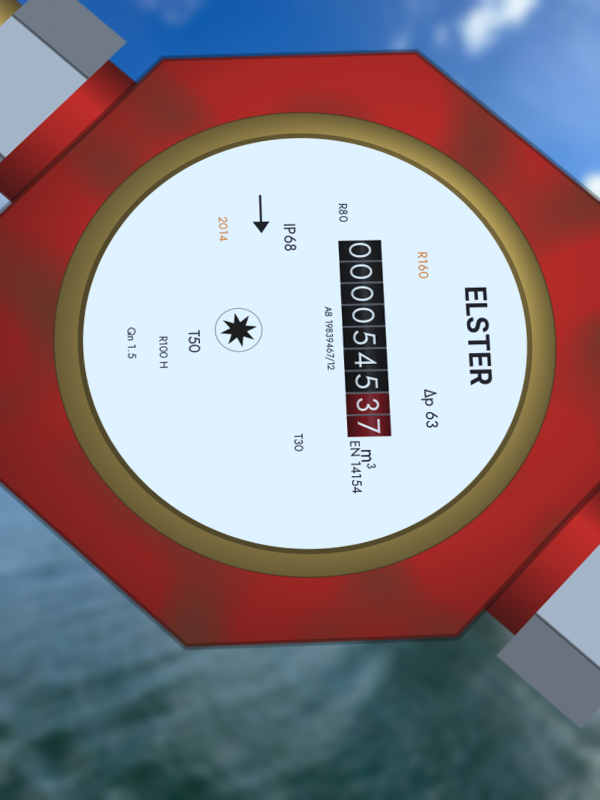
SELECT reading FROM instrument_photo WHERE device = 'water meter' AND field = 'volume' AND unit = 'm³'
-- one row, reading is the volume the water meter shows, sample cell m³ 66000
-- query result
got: m³ 545.37
